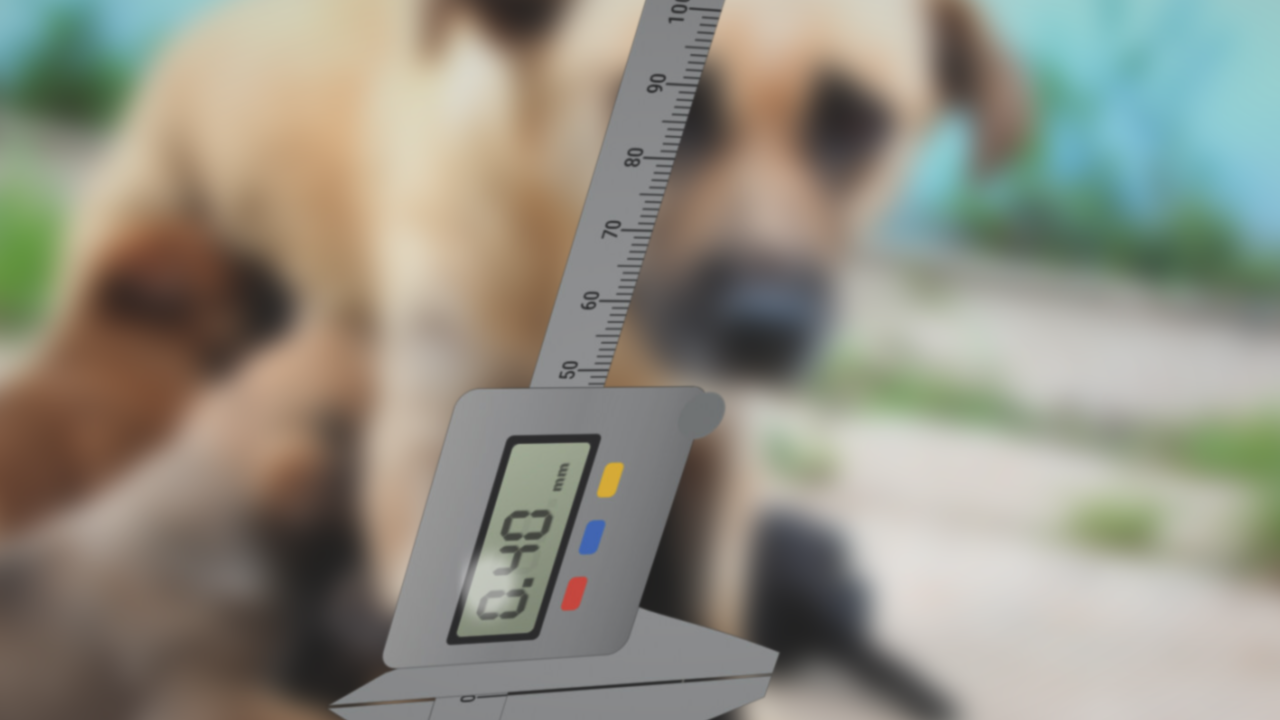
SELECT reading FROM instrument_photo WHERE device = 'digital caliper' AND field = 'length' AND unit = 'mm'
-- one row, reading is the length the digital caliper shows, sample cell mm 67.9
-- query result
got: mm 0.40
